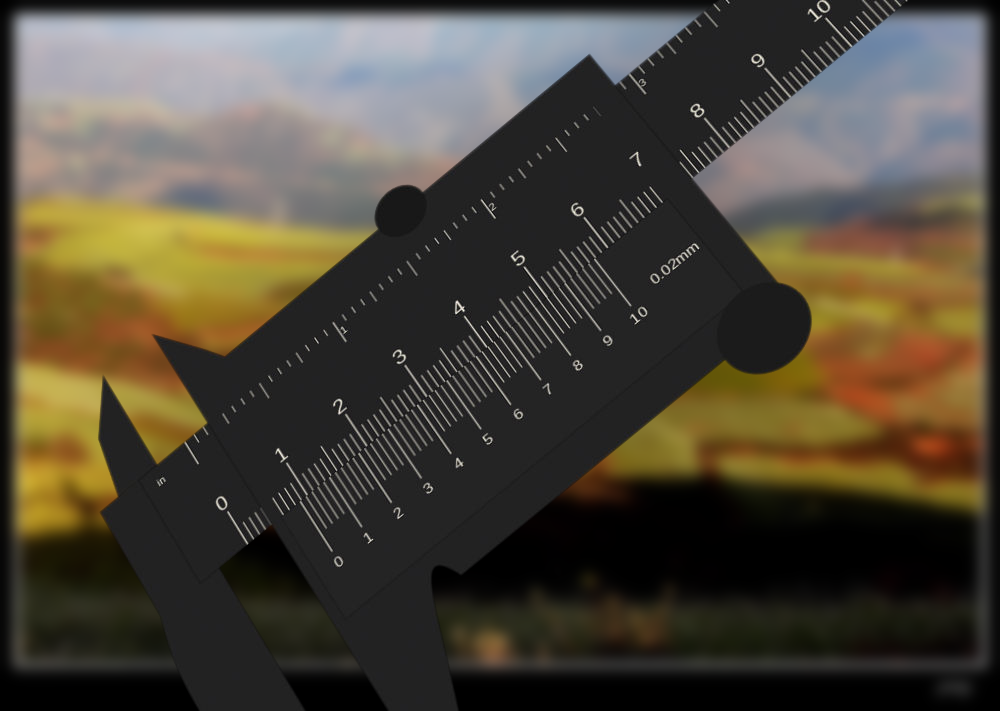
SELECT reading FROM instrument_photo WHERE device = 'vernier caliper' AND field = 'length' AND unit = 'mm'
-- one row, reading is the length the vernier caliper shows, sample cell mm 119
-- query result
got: mm 8.8
